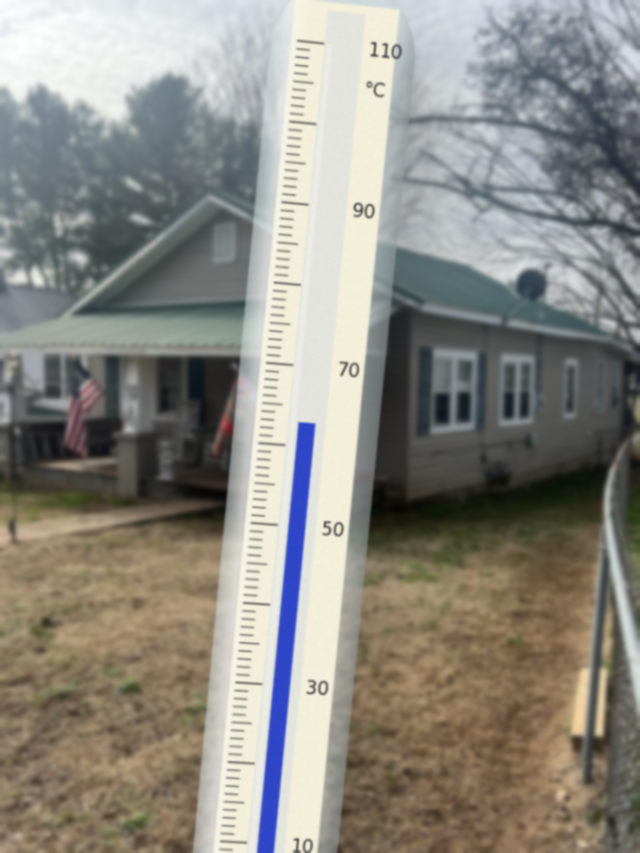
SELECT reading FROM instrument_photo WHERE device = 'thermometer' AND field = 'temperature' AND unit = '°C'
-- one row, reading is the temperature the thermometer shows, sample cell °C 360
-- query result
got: °C 63
